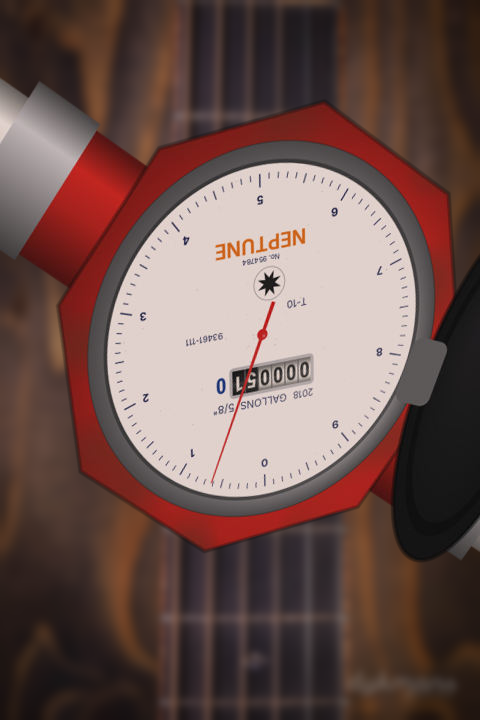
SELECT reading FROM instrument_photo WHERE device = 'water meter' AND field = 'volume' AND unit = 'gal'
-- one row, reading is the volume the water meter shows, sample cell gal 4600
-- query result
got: gal 510.6
